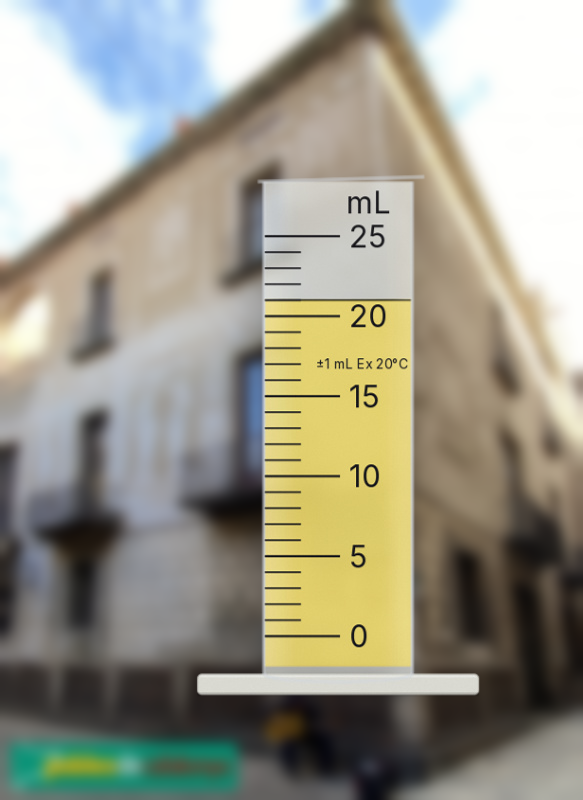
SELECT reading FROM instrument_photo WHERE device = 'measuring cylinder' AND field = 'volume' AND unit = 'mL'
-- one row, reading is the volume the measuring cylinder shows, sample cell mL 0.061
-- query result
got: mL 21
